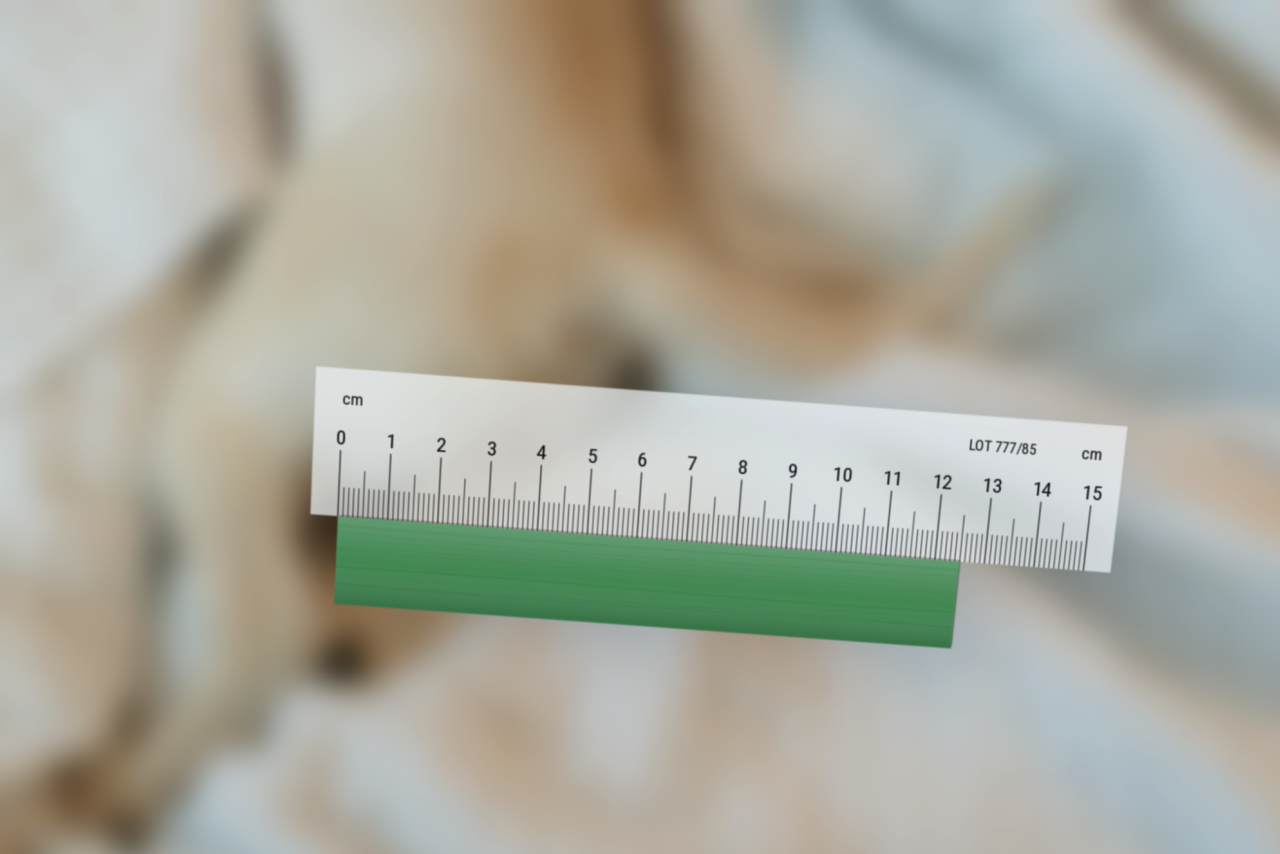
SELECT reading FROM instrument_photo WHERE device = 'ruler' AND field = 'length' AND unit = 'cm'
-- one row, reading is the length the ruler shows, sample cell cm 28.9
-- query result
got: cm 12.5
